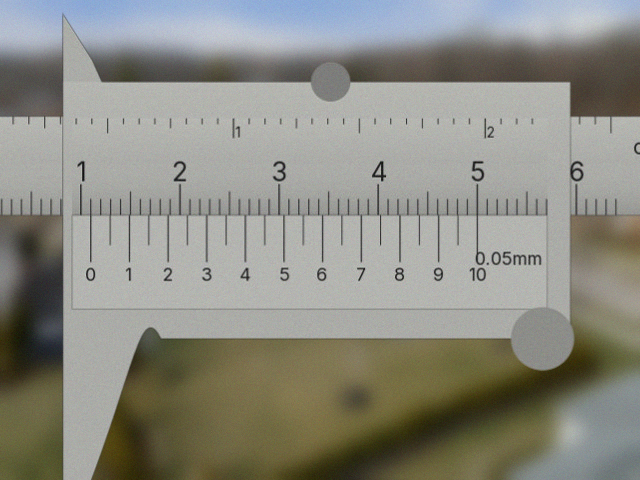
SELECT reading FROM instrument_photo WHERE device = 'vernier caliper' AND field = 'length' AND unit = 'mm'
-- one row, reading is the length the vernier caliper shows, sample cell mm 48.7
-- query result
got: mm 11.0
